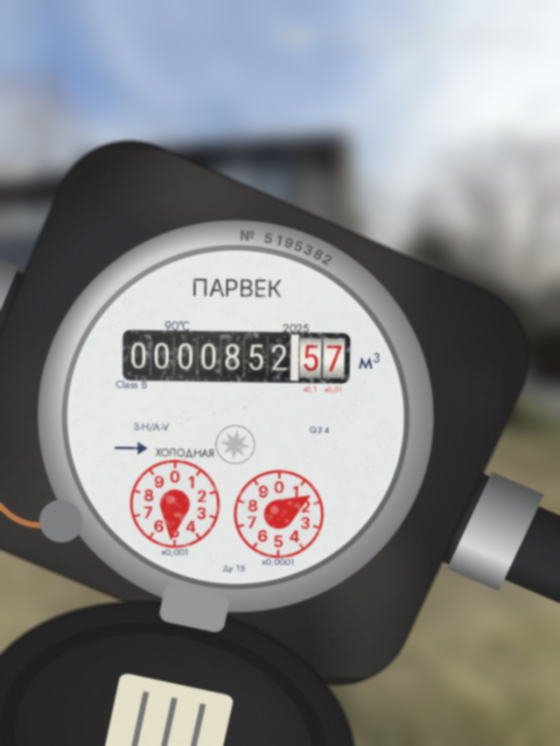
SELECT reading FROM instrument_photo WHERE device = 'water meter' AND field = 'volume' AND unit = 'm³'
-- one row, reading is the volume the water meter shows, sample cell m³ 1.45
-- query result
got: m³ 852.5751
